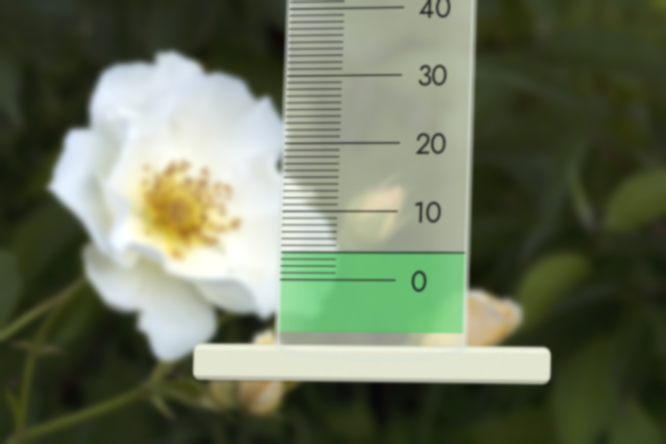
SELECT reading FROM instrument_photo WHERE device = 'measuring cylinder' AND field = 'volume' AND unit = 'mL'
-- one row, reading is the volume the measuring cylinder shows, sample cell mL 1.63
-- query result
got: mL 4
